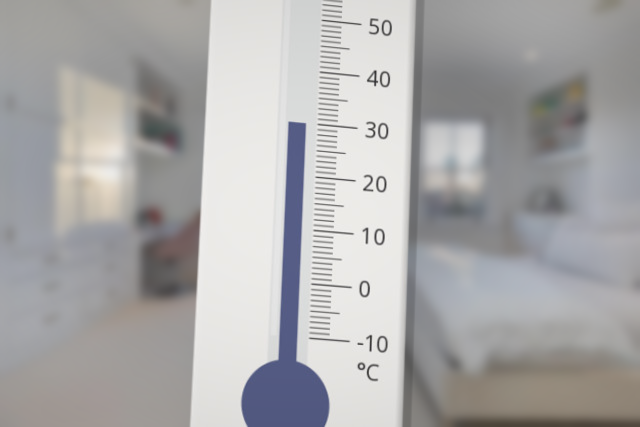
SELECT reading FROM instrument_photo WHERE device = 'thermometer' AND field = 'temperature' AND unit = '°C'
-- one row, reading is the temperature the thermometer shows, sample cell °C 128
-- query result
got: °C 30
